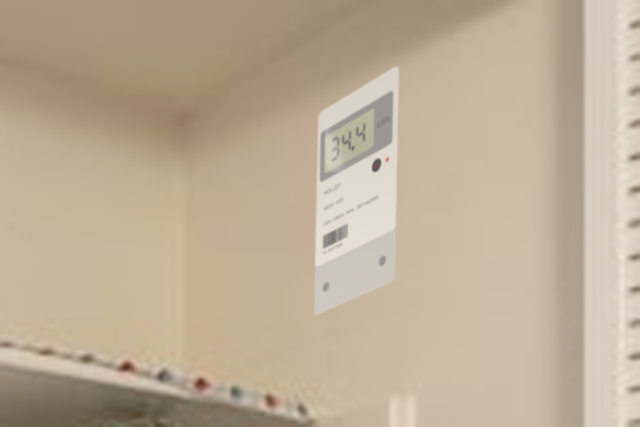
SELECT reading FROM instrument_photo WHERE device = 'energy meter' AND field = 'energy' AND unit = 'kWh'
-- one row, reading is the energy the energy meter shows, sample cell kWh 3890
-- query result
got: kWh 34.4
